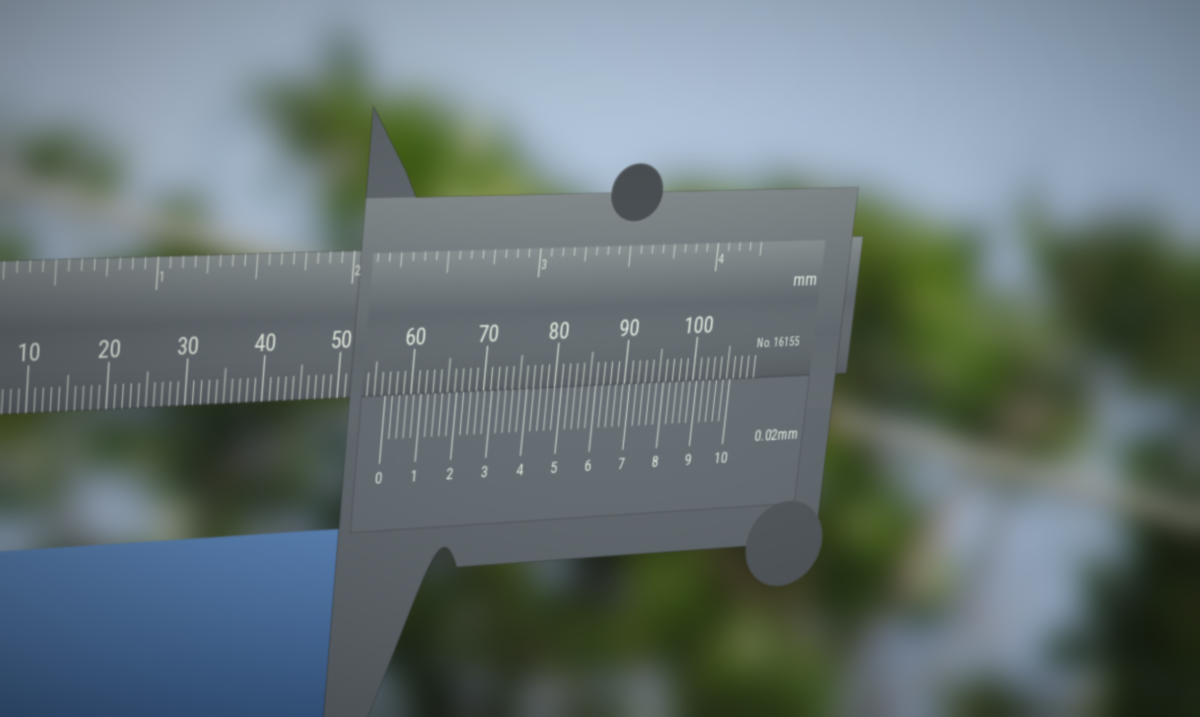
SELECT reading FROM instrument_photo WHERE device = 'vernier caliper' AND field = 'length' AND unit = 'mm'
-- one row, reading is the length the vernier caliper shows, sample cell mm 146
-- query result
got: mm 56.5
